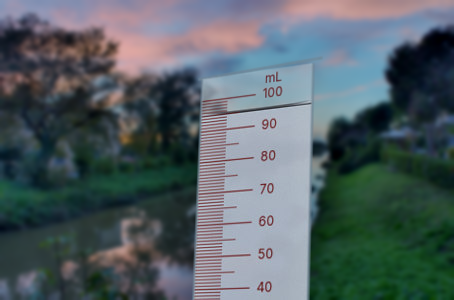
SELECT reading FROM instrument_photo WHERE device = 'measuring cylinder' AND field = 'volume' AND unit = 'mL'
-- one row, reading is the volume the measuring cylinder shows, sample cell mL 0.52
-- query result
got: mL 95
